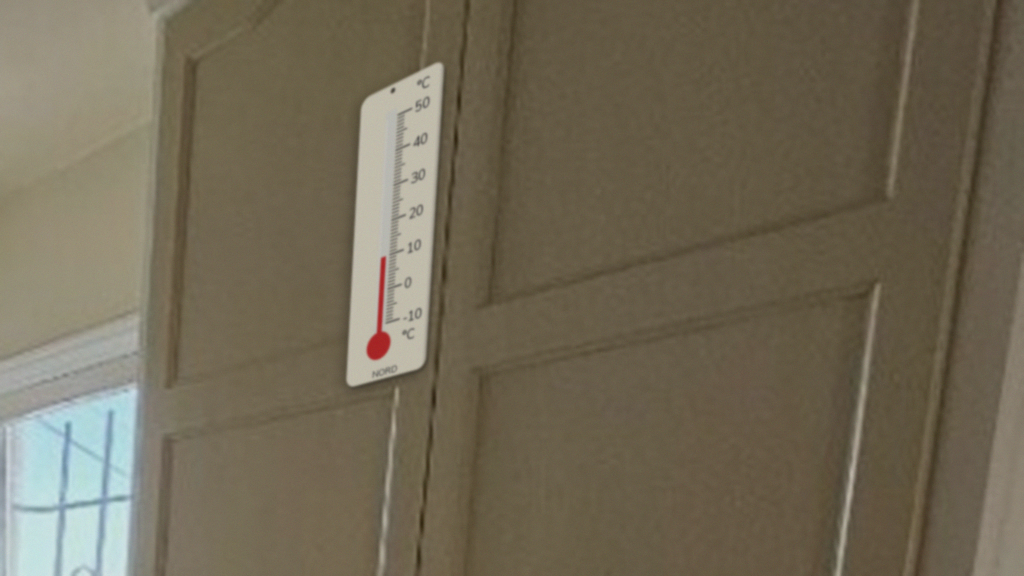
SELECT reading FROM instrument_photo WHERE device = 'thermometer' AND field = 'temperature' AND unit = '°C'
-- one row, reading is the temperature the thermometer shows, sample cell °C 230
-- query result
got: °C 10
